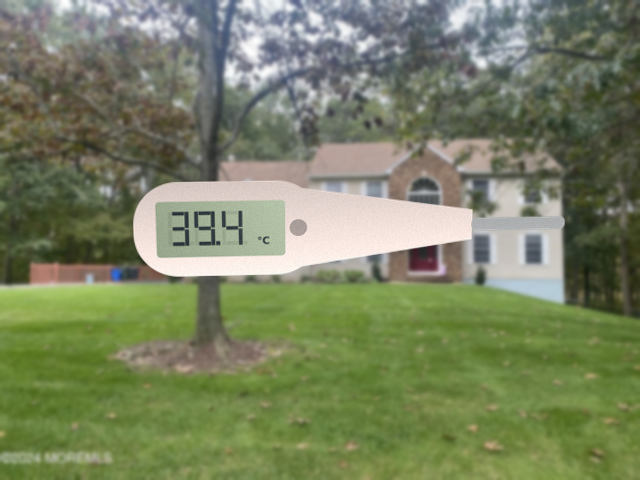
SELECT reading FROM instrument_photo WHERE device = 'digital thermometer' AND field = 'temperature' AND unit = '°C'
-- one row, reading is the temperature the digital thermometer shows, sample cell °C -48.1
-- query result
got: °C 39.4
